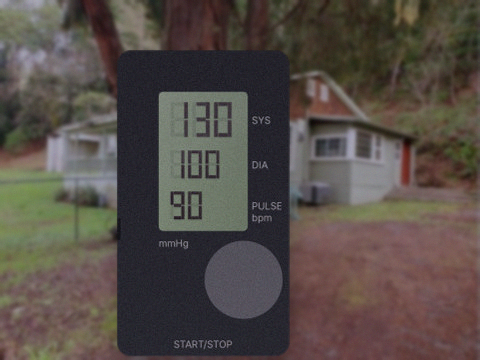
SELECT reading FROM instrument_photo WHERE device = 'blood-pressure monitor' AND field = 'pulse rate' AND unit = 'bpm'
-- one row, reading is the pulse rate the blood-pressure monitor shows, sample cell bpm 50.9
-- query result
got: bpm 90
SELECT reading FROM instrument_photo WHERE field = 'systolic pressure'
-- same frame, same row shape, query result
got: mmHg 130
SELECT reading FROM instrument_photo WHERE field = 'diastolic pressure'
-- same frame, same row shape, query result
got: mmHg 100
